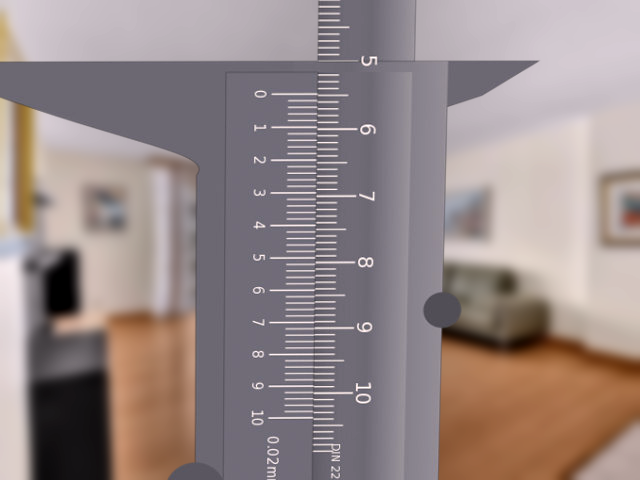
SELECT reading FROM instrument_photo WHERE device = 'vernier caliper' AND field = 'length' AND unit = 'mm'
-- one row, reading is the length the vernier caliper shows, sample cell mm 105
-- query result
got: mm 54.8
